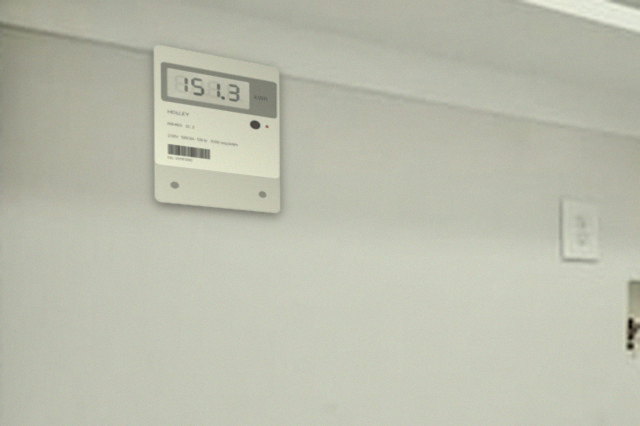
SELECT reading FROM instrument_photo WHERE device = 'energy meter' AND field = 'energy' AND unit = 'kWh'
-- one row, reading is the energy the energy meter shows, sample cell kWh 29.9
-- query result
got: kWh 151.3
